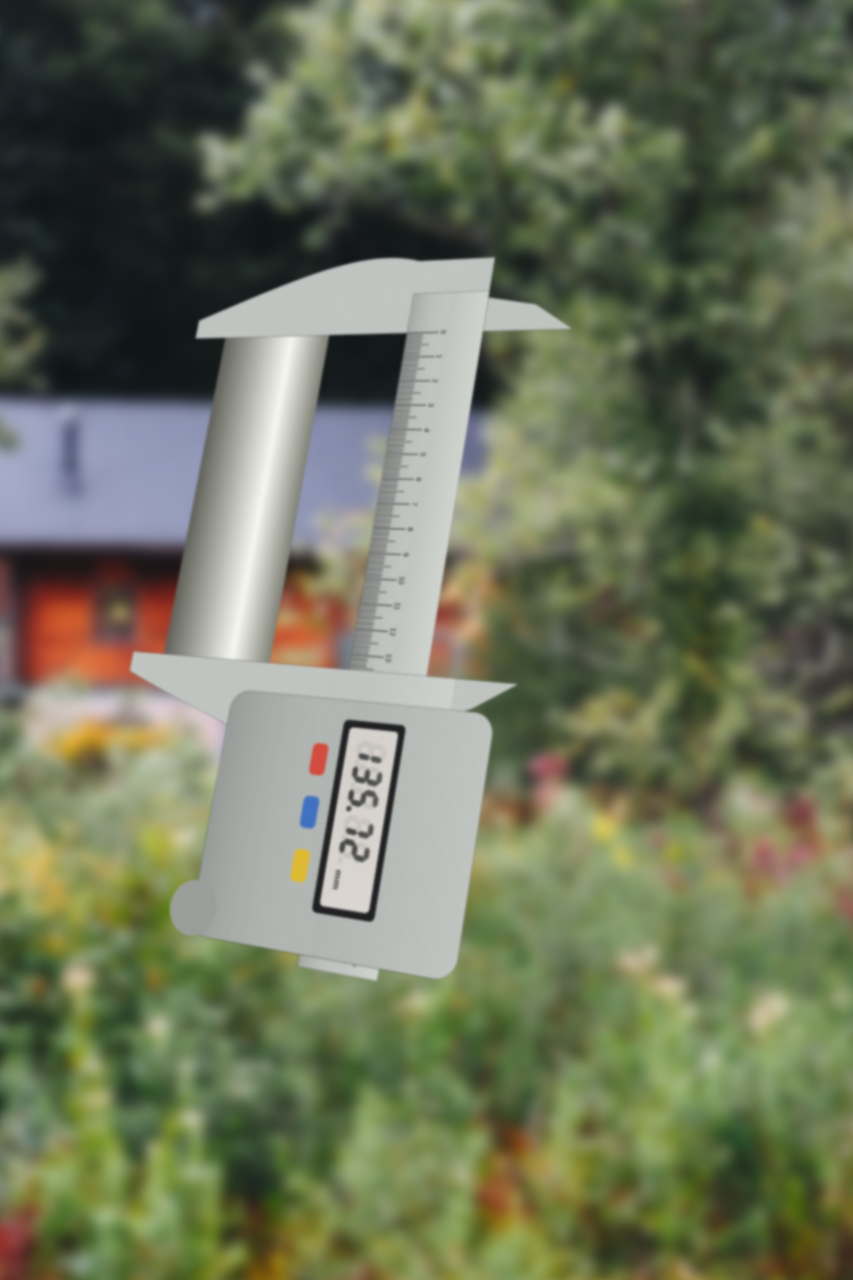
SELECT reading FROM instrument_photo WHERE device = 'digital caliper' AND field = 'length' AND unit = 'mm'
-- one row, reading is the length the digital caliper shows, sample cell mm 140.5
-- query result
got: mm 135.72
